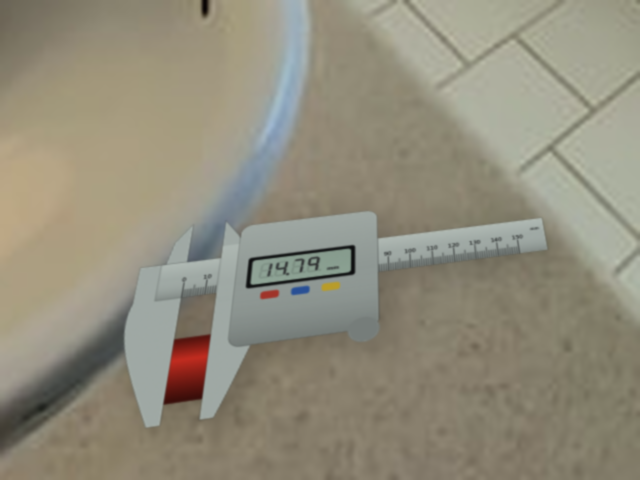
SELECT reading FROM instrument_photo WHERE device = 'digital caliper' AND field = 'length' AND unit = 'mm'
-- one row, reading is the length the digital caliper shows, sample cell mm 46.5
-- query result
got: mm 14.79
